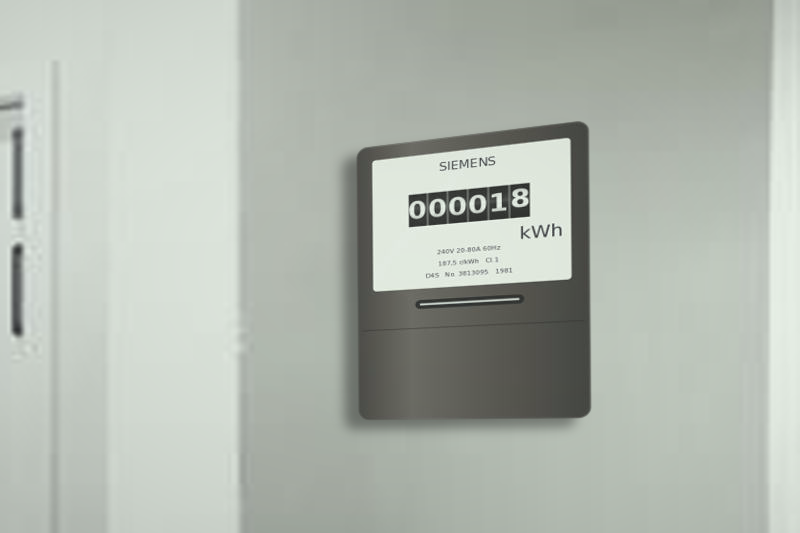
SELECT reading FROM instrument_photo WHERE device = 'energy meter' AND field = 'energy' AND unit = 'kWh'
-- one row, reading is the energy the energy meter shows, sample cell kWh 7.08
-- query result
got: kWh 18
